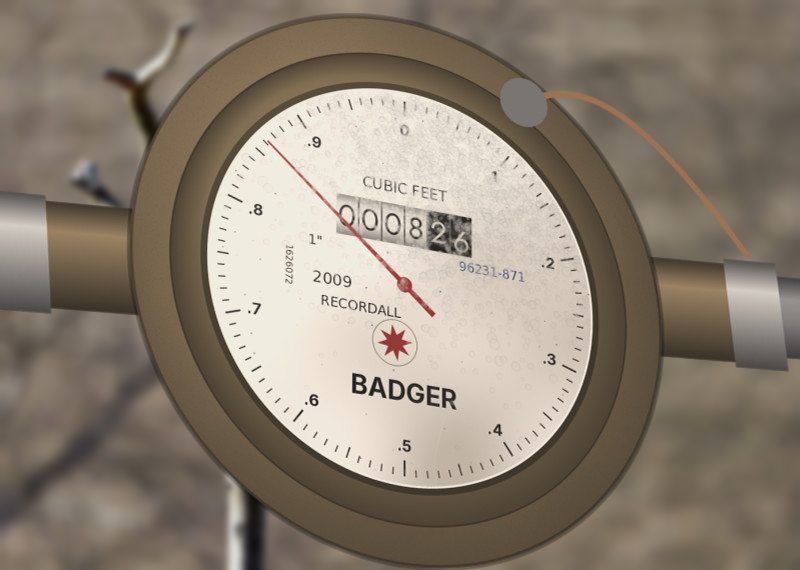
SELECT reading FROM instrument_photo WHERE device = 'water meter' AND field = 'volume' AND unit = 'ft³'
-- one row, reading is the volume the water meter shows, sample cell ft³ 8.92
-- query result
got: ft³ 825.86
